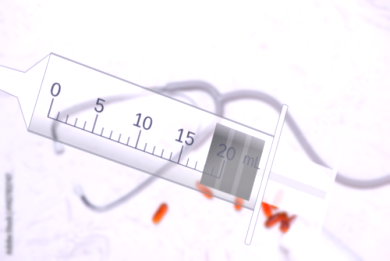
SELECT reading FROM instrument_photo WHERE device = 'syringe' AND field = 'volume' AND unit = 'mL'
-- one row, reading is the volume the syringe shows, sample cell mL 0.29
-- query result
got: mL 18
